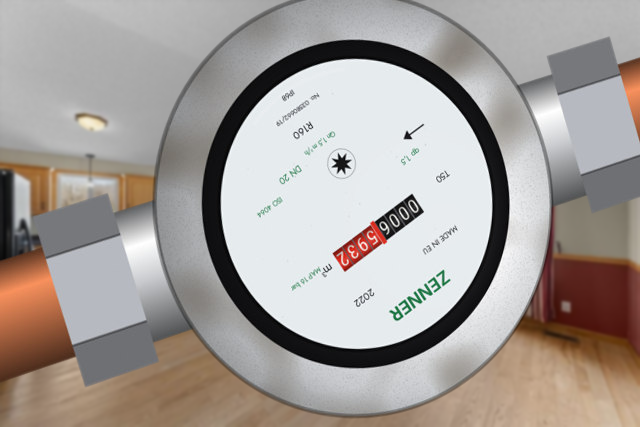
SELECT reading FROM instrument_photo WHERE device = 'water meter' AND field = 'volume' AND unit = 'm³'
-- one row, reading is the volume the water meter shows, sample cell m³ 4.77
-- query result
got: m³ 6.5932
